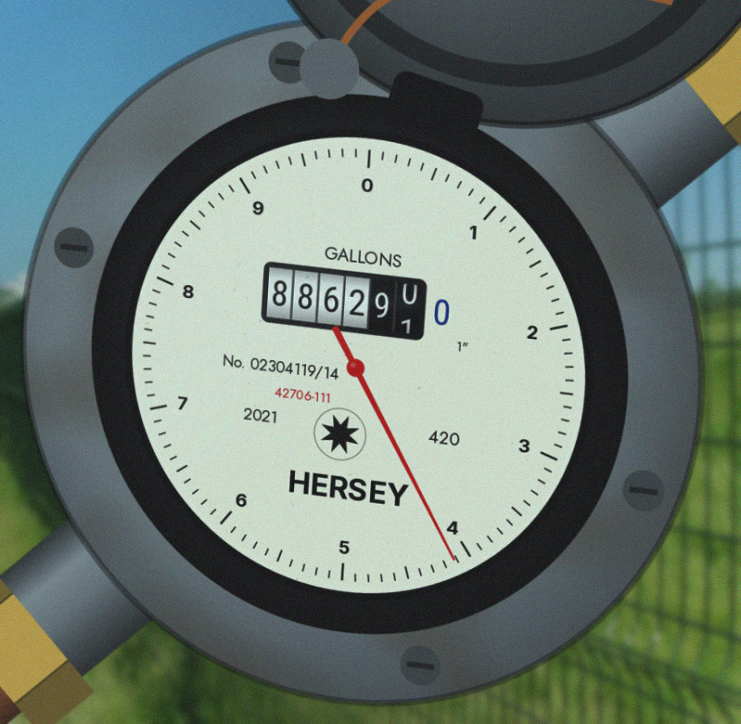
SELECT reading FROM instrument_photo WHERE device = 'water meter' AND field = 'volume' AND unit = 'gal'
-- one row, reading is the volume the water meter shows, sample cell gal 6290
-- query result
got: gal 8862904.1
